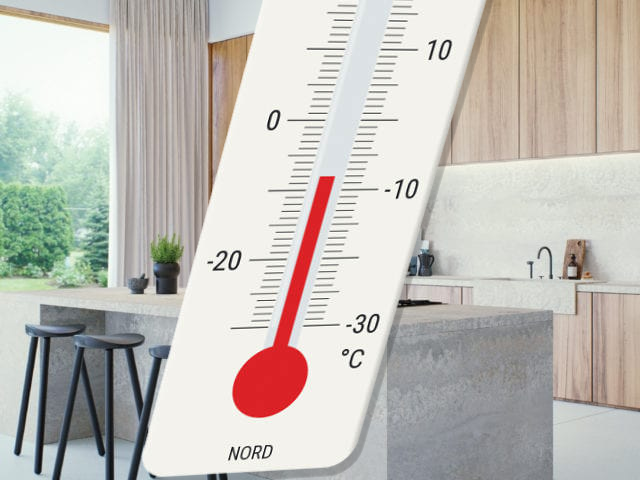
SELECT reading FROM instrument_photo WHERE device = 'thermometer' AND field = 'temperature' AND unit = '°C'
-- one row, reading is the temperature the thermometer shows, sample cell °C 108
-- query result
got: °C -8
